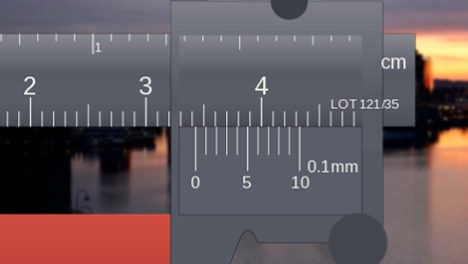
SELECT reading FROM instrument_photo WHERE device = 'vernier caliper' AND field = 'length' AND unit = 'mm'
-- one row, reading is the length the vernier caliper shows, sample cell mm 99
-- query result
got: mm 34.3
